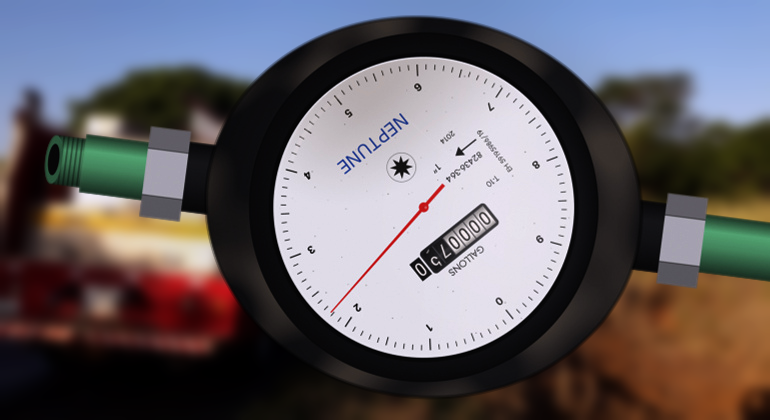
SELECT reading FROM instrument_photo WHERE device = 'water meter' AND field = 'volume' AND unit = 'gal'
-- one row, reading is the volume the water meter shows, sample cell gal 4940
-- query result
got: gal 752.2
